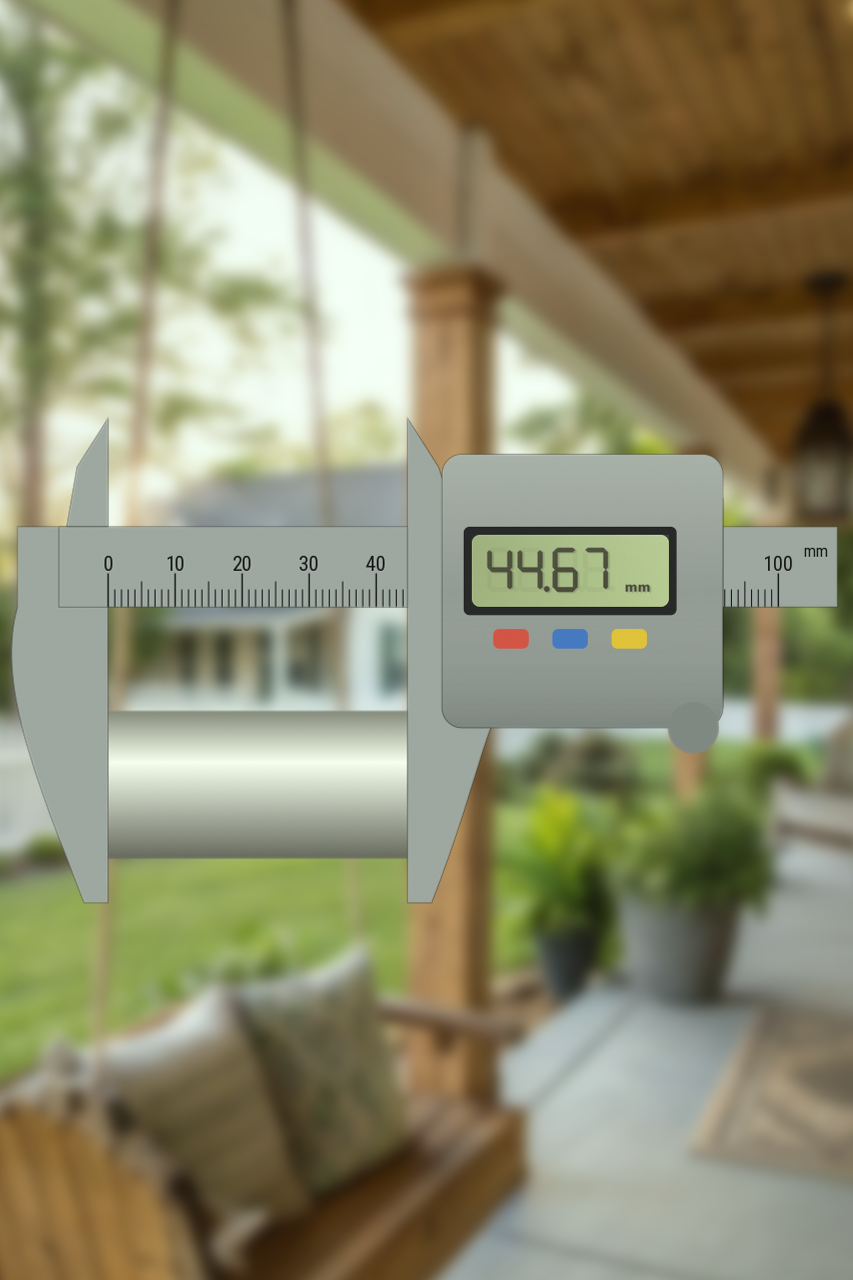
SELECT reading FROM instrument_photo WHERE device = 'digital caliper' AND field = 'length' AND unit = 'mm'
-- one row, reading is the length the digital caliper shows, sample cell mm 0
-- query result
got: mm 44.67
